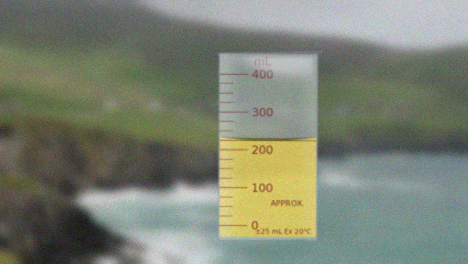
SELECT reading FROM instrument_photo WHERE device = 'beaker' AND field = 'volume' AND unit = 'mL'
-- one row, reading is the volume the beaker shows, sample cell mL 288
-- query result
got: mL 225
